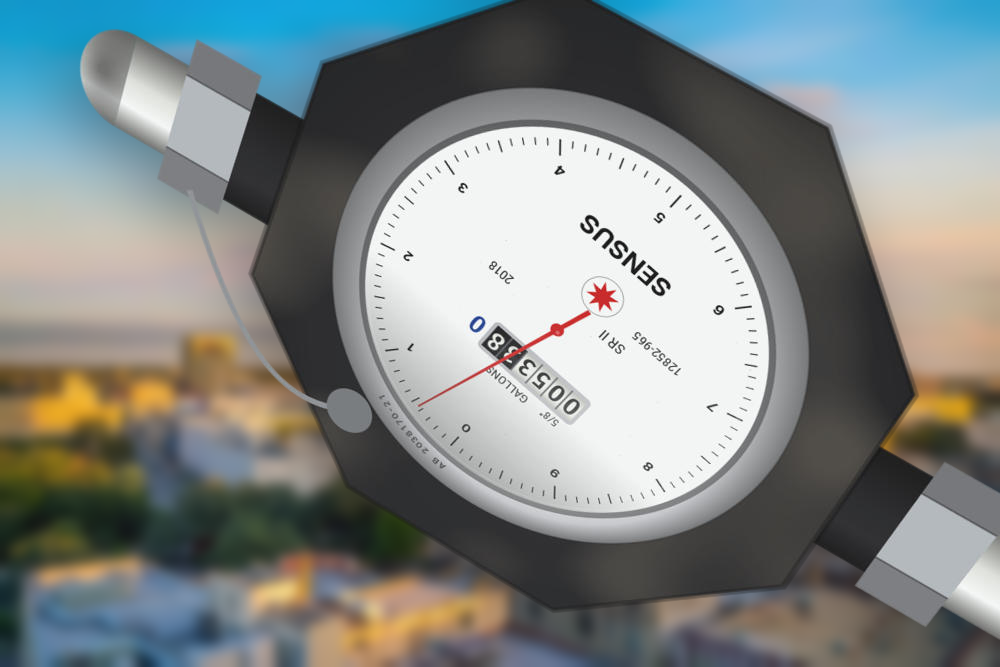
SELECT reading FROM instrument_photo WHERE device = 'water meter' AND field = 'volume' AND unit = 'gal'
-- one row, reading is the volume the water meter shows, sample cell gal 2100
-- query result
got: gal 53380.4
